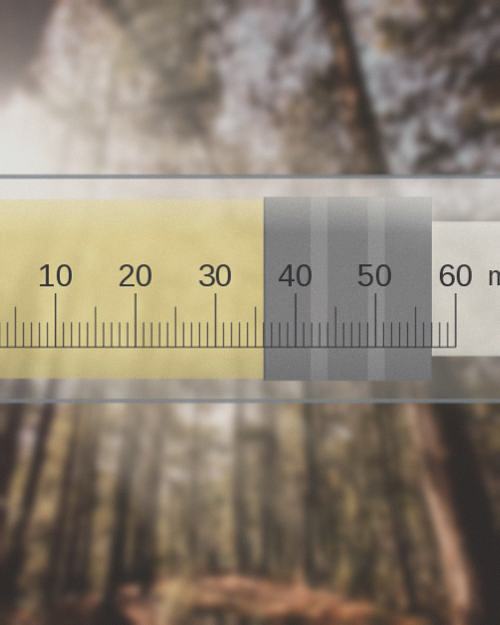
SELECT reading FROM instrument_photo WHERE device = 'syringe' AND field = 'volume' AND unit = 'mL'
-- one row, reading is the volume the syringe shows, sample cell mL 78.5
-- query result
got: mL 36
